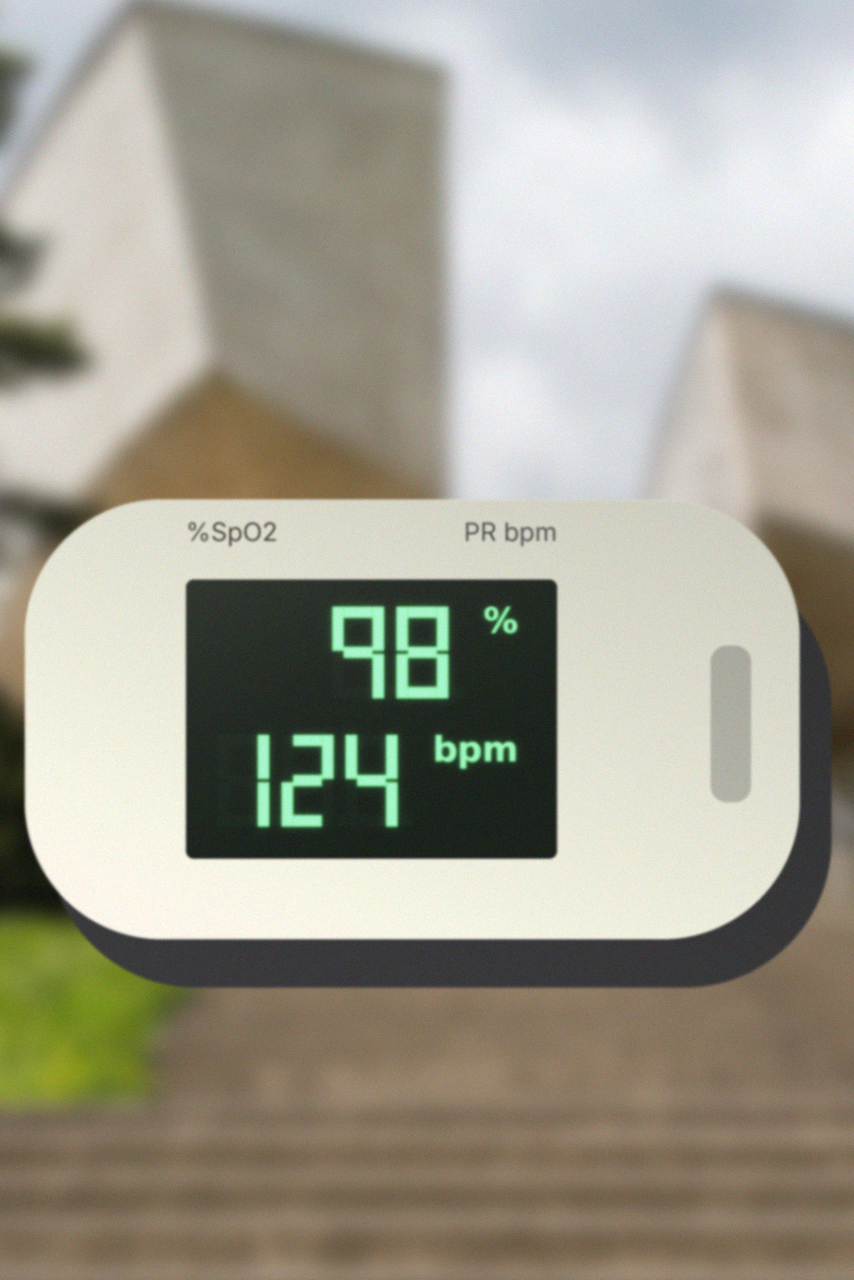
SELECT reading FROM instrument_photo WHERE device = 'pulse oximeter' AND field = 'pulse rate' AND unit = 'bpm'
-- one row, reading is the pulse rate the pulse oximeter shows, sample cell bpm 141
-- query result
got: bpm 124
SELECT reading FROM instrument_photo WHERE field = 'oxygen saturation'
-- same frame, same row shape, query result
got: % 98
